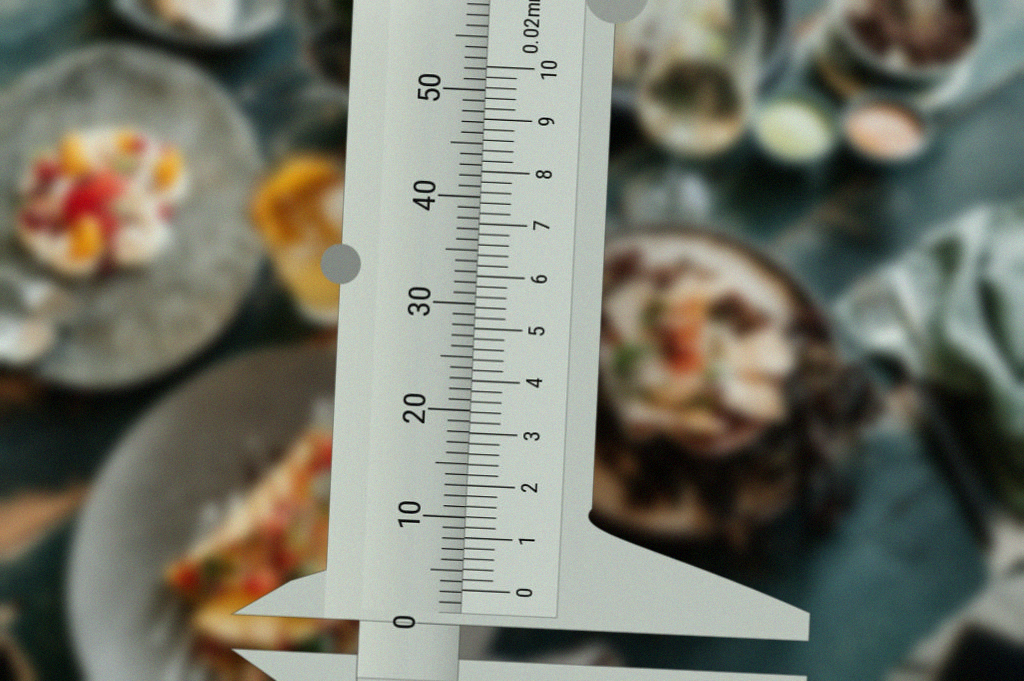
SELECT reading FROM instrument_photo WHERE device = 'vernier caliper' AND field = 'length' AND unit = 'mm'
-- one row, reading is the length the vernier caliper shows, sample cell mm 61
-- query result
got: mm 3.2
